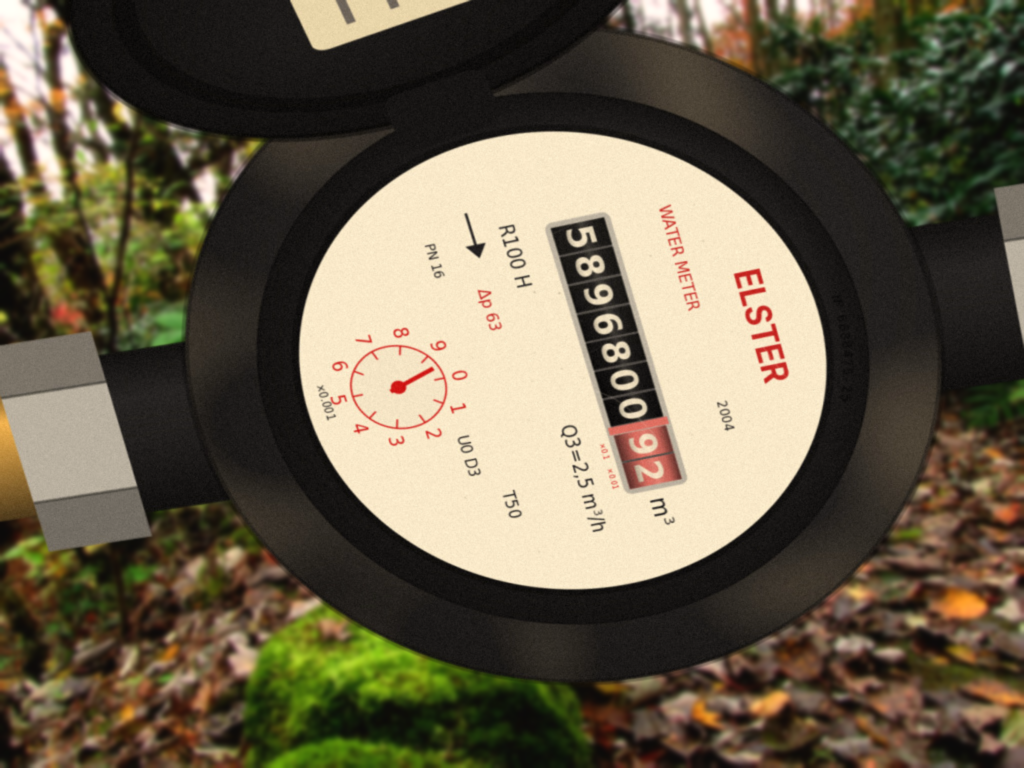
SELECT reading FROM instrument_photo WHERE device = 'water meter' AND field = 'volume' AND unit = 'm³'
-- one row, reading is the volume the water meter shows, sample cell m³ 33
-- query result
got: m³ 5896800.919
